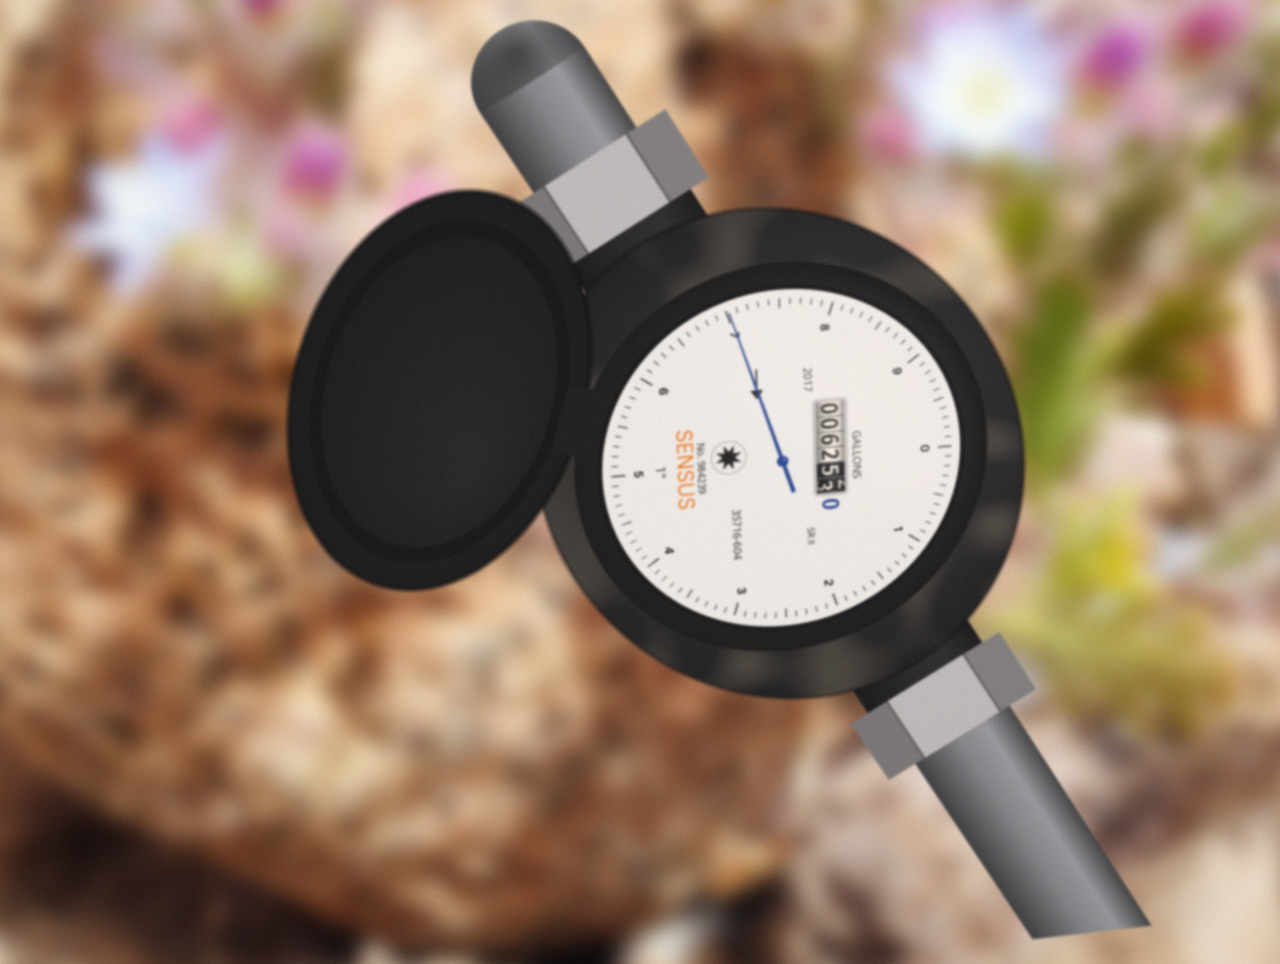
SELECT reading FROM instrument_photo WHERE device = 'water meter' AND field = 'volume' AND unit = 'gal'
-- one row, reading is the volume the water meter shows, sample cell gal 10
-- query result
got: gal 62527.0
